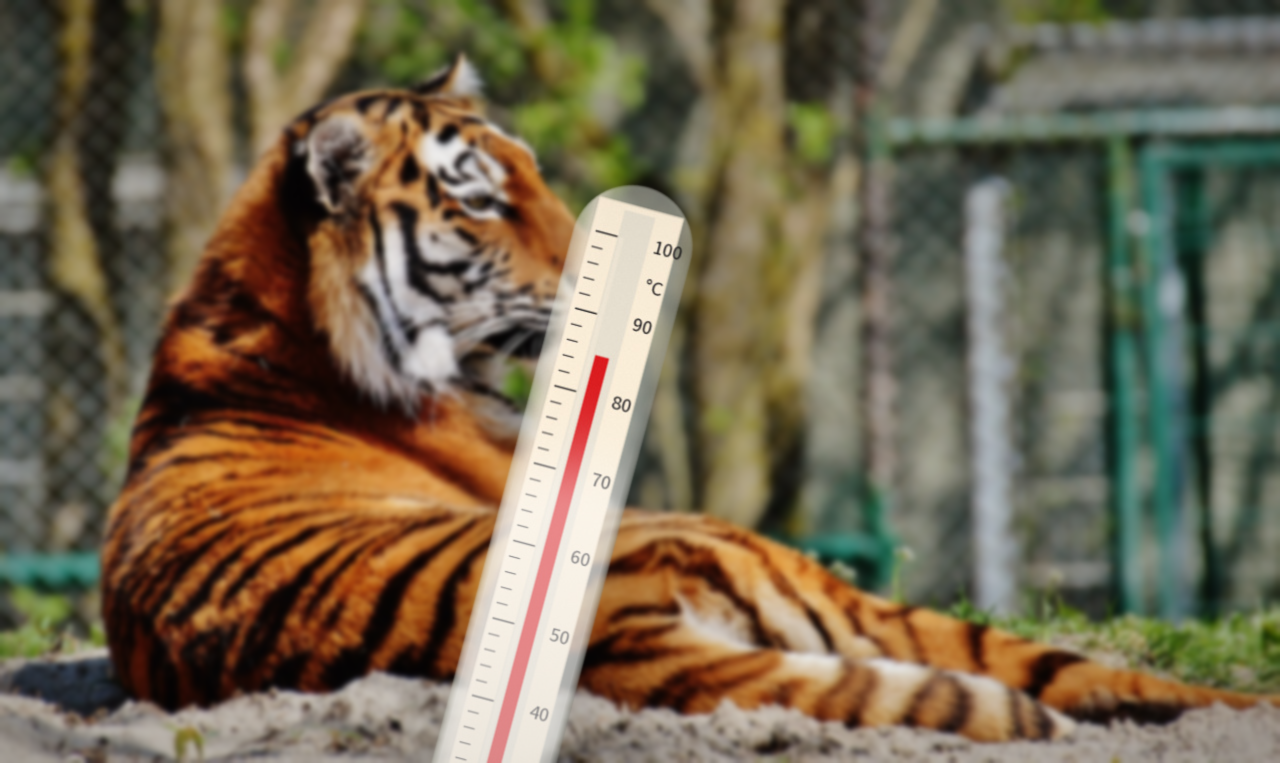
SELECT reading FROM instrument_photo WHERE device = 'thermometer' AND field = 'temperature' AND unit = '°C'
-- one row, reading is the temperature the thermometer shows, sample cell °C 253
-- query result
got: °C 85
